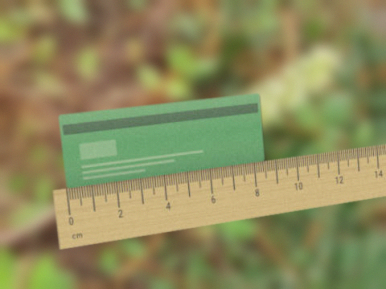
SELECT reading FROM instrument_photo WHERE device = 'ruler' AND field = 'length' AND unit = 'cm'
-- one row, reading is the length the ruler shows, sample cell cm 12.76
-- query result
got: cm 8.5
